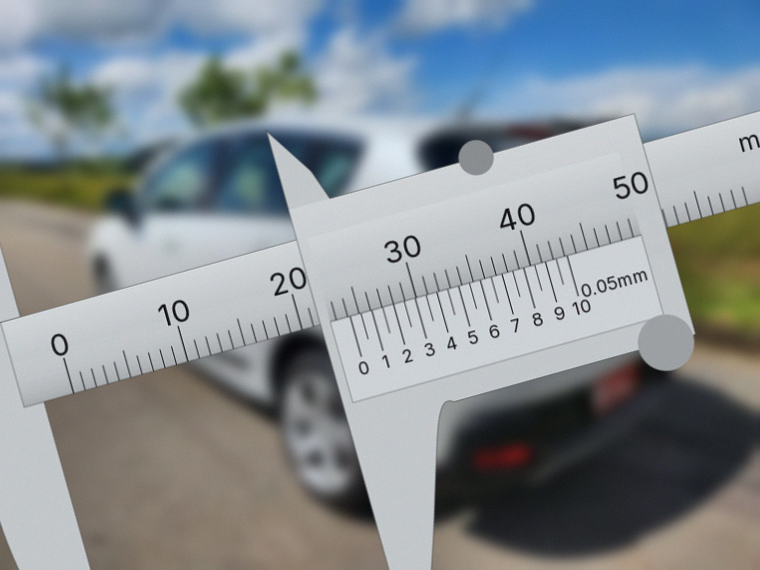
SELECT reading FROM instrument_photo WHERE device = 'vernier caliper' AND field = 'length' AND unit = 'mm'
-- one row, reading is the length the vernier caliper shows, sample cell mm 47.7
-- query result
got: mm 24.2
